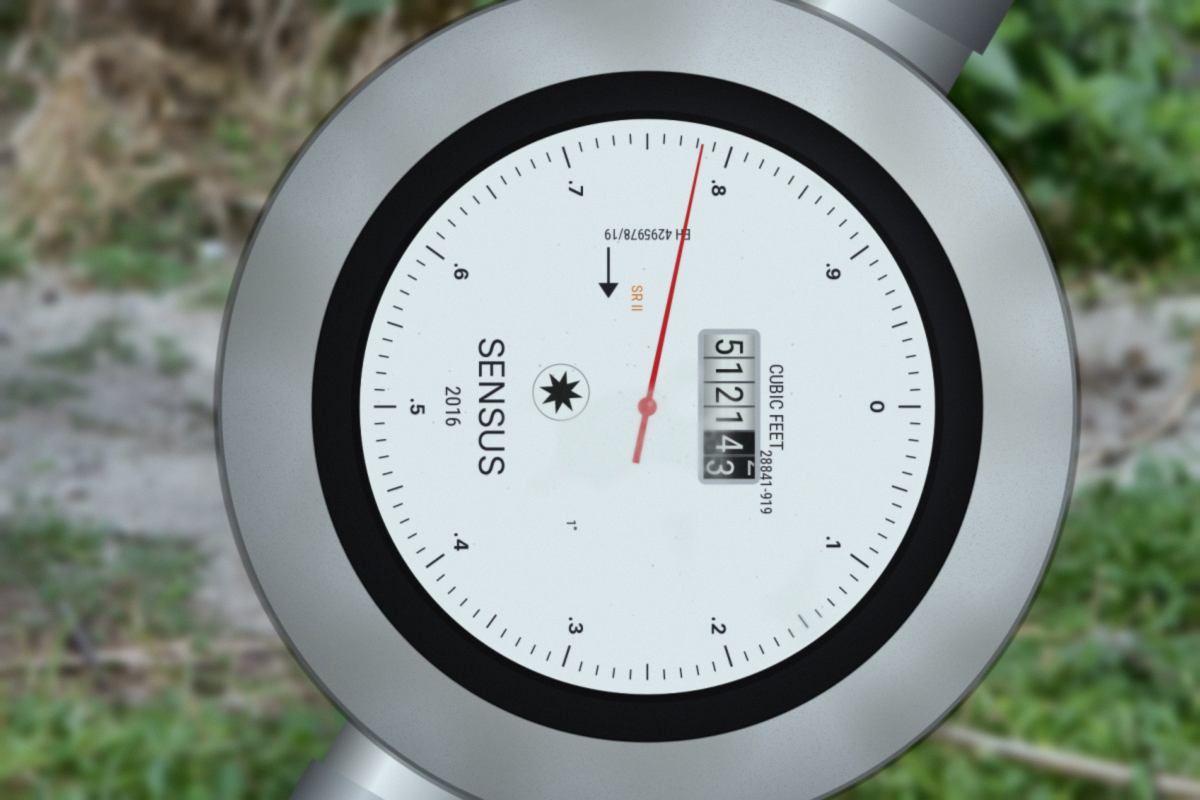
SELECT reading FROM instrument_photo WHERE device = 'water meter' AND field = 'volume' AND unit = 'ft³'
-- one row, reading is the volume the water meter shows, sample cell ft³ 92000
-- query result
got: ft³ 512142.78
